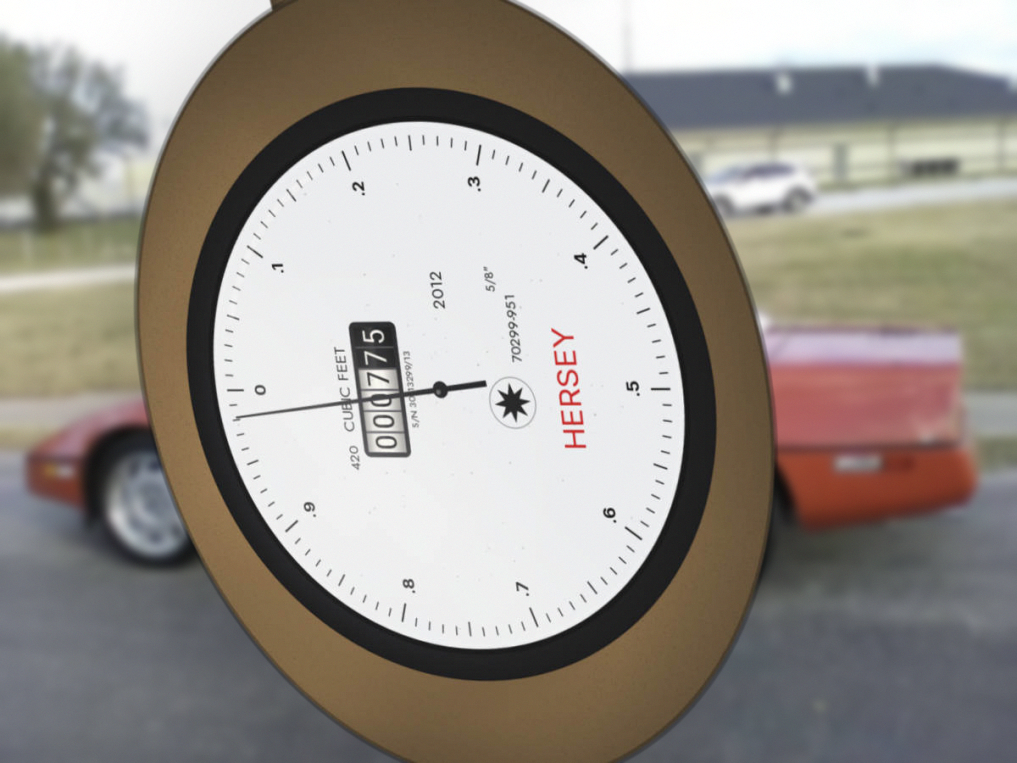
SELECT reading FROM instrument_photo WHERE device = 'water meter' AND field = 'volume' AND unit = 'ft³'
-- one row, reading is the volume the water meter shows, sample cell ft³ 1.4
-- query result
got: ft³ 774.98
